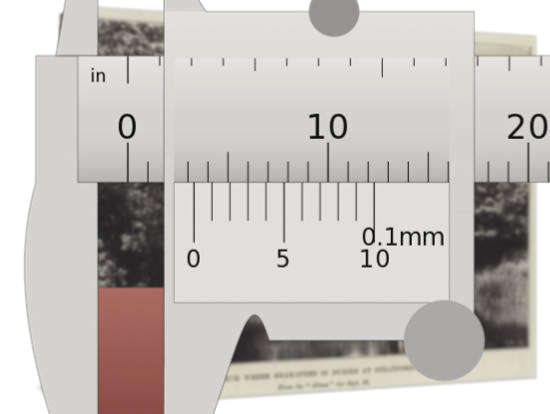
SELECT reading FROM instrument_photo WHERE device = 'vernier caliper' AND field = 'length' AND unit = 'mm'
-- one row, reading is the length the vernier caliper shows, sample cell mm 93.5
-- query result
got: mm 3.3
